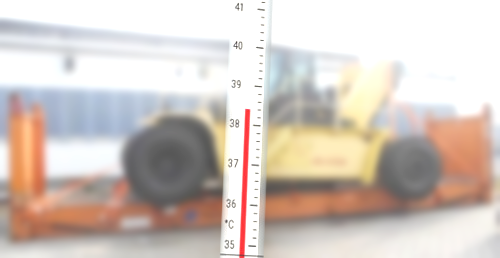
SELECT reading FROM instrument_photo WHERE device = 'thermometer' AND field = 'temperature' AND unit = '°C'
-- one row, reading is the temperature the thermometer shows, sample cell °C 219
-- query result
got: °C 38.4
